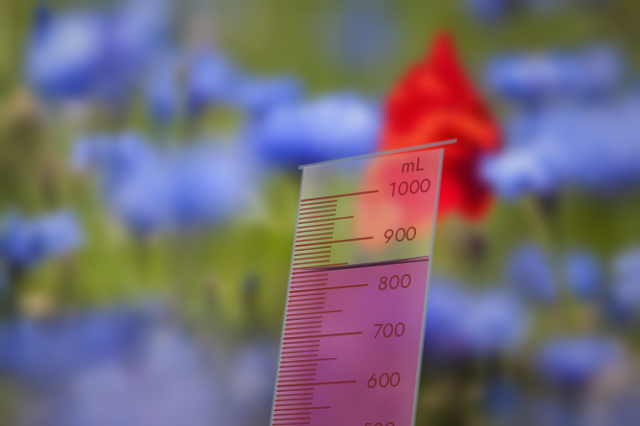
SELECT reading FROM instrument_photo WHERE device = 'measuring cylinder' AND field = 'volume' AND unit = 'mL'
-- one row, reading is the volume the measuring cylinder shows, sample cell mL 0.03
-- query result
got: mL 840
